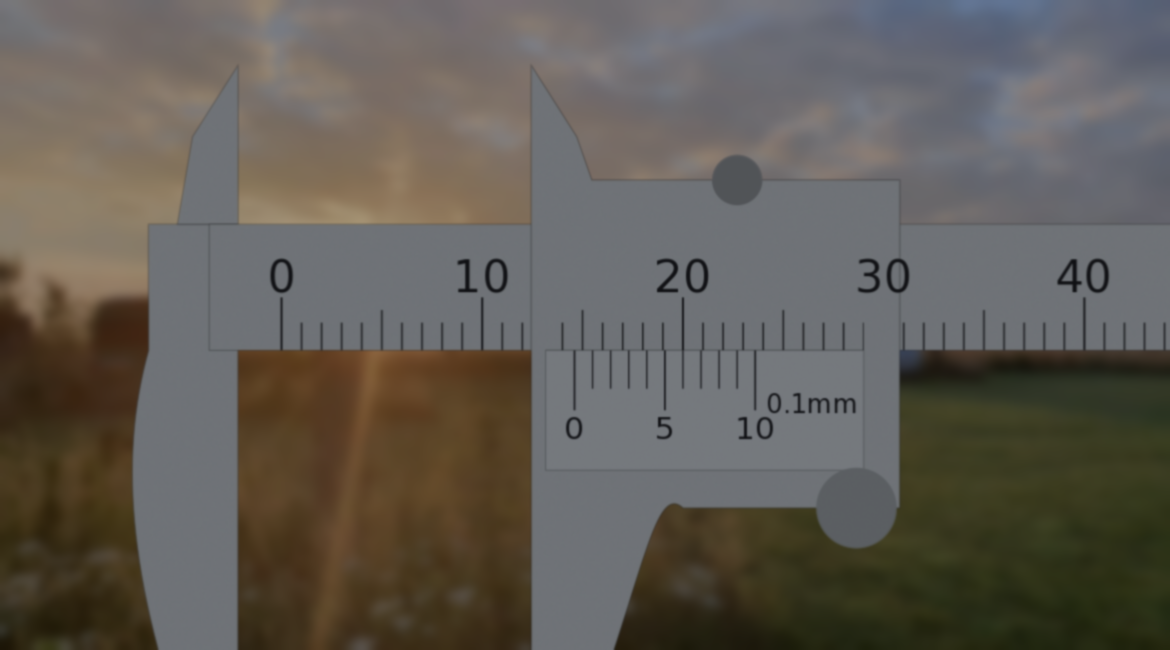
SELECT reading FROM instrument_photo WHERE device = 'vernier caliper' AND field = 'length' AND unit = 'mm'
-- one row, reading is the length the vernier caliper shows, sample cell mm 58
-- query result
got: mm 14.6
